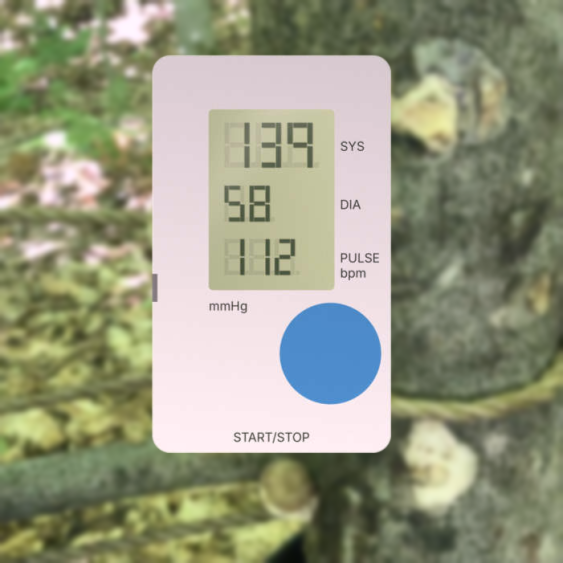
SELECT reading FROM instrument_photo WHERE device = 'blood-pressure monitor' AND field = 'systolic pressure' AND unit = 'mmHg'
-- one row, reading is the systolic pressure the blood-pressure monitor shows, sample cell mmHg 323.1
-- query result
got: mmHg 139
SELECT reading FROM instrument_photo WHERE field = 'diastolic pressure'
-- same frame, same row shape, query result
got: mmHg 58
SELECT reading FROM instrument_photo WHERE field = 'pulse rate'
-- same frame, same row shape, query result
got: bpm 112
